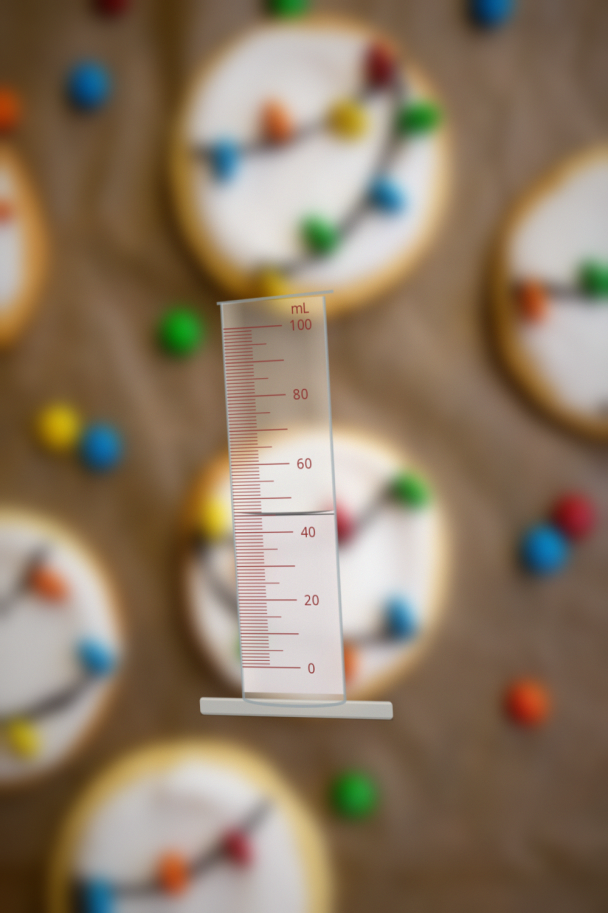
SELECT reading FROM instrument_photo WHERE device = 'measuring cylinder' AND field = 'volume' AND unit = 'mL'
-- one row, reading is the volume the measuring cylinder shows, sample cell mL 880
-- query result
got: mL 45
